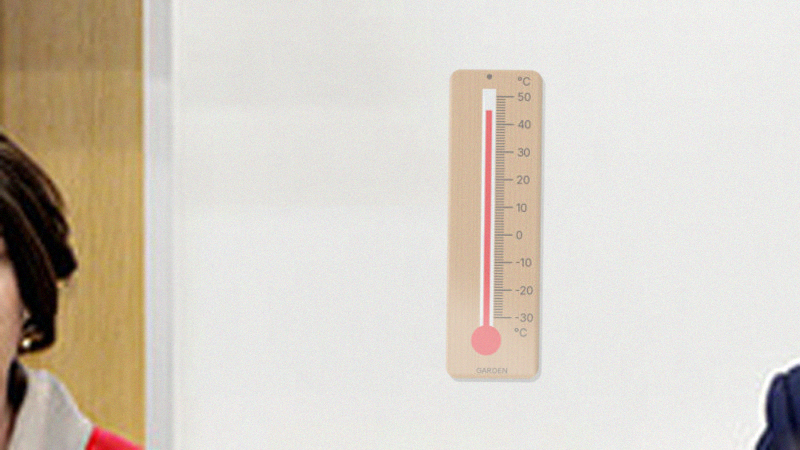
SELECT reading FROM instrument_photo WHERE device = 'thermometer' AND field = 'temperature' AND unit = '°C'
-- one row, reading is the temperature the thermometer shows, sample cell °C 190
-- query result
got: °C 45
